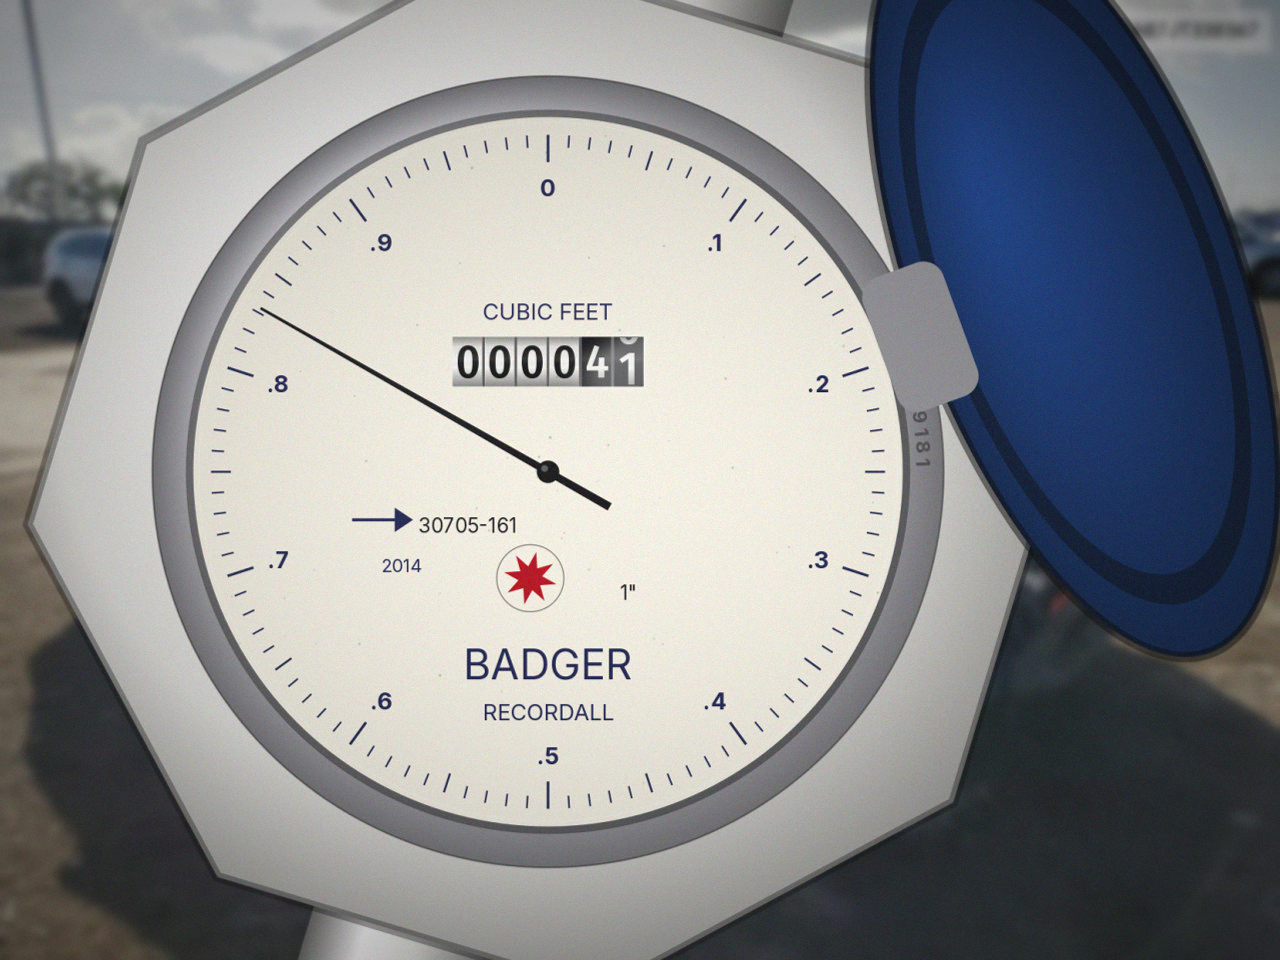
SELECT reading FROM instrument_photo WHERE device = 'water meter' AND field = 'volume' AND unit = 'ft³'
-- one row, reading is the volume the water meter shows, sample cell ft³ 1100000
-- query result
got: ft³ 40.83
